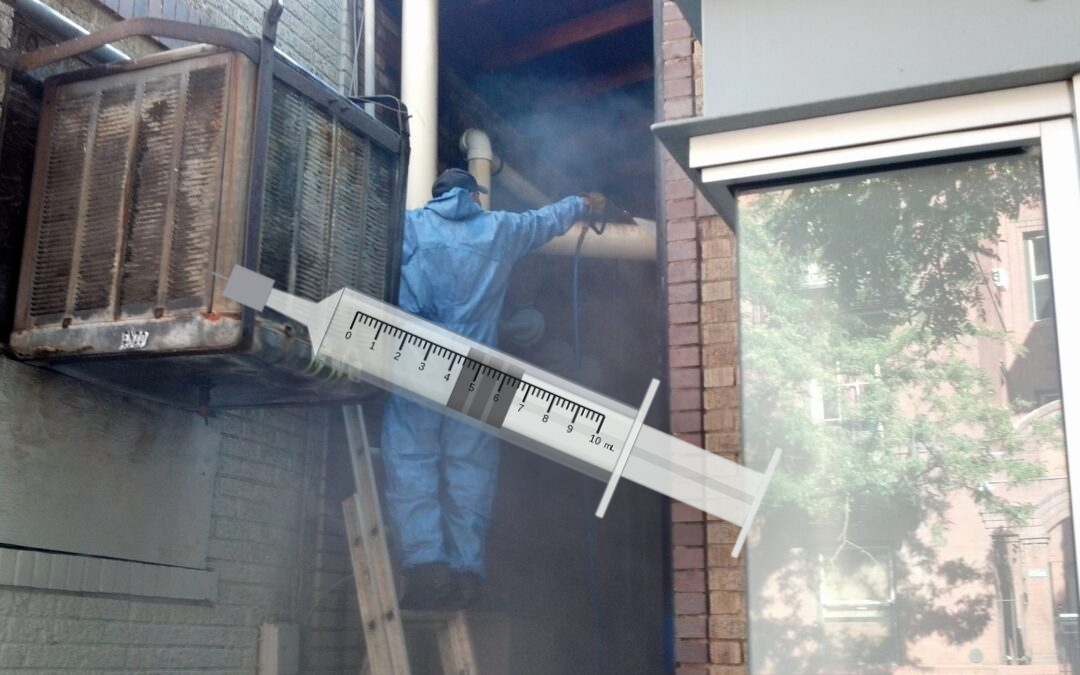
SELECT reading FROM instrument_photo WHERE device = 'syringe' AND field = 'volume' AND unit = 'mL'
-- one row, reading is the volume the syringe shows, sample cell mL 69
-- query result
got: mL 4.4
